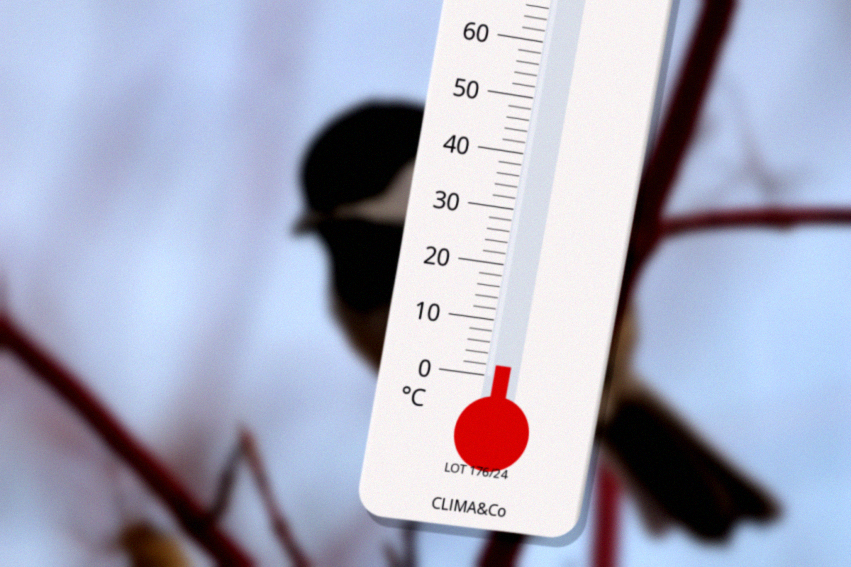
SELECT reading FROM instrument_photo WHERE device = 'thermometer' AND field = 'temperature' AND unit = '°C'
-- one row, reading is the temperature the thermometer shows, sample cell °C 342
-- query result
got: °C 2
